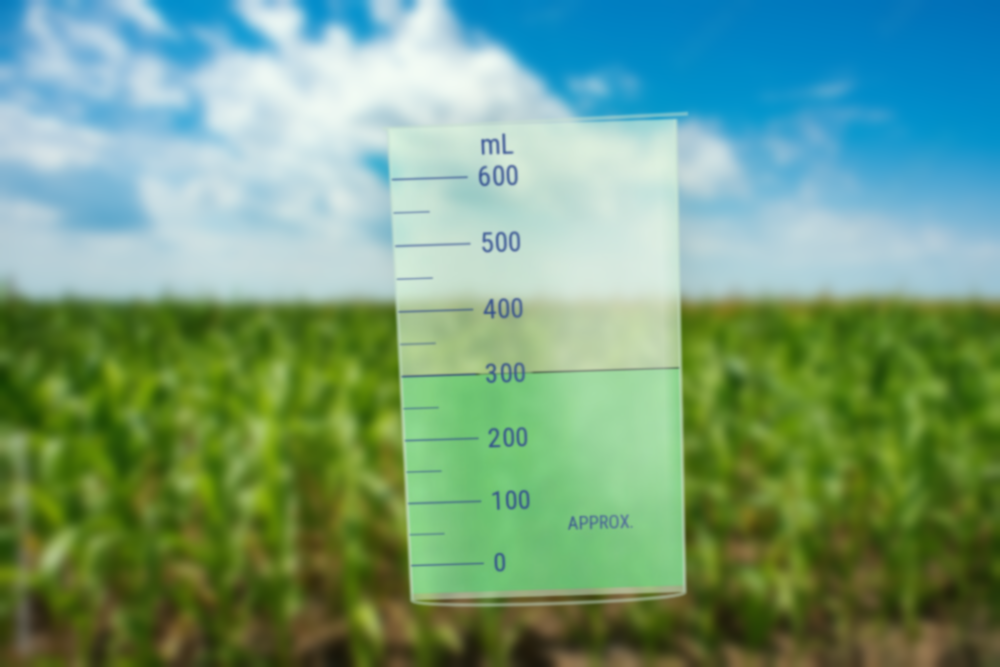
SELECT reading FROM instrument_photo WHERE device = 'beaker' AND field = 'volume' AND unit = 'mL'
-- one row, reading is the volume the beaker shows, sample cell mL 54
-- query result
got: mL 300
